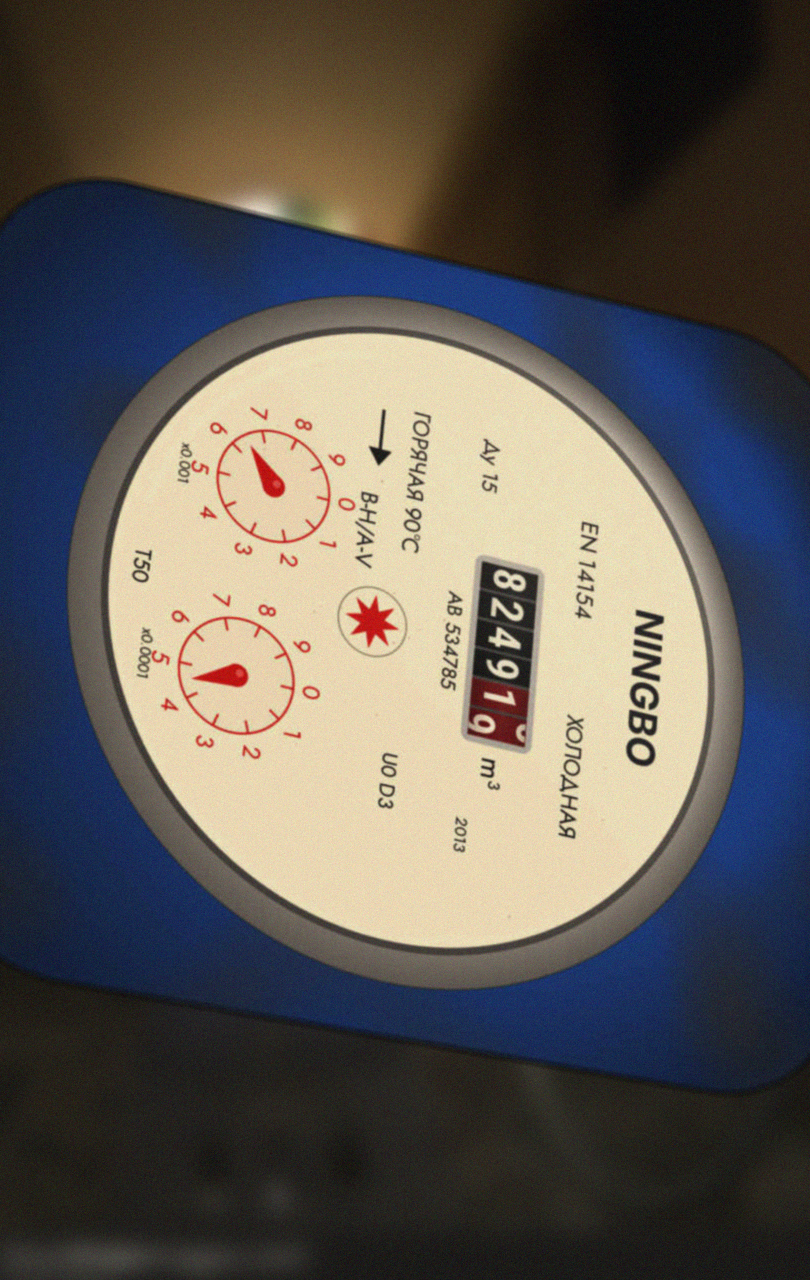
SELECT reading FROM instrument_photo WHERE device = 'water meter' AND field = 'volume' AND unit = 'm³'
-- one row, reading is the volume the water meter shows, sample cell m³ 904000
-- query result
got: m³ 8249.1864
